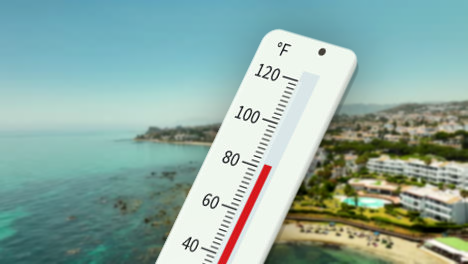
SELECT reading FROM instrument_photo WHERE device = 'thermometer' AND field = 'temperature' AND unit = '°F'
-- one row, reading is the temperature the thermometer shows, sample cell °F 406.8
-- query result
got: °F 82
